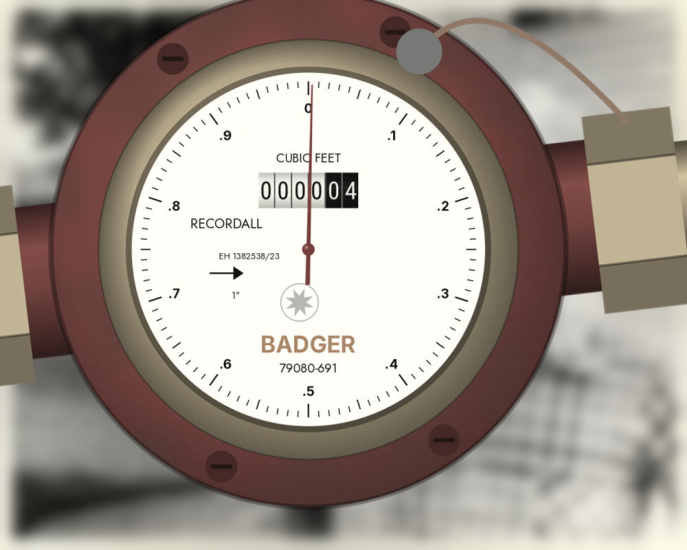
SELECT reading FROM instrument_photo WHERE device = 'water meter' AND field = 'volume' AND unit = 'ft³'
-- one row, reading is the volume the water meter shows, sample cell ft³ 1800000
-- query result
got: ft³ 4.00
